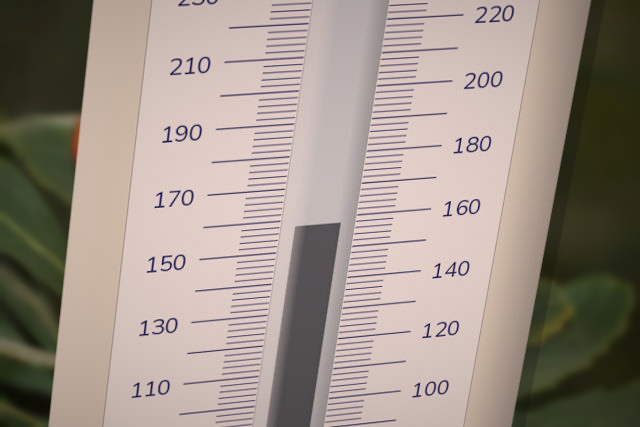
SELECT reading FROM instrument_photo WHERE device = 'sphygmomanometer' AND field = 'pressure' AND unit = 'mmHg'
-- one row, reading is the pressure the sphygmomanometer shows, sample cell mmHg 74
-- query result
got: mmHg 158
